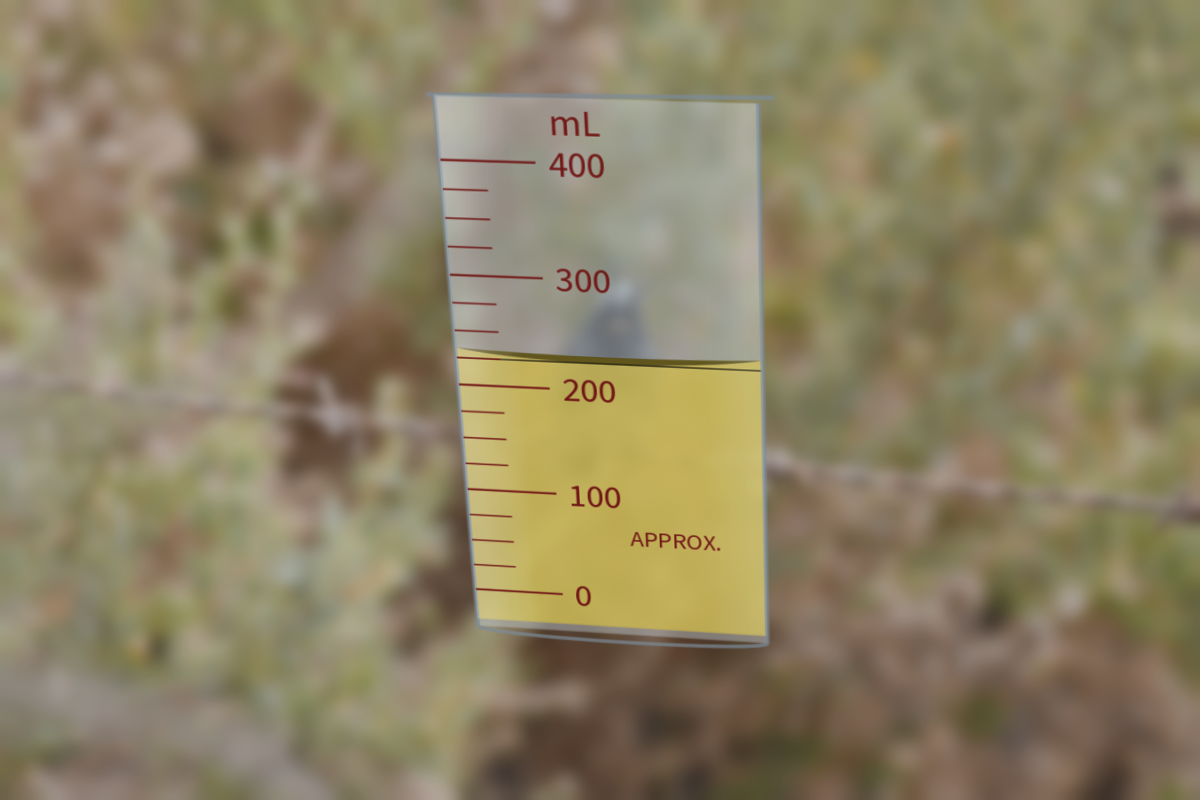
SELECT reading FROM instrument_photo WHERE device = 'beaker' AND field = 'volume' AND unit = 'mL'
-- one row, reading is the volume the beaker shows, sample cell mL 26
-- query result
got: mL 225
